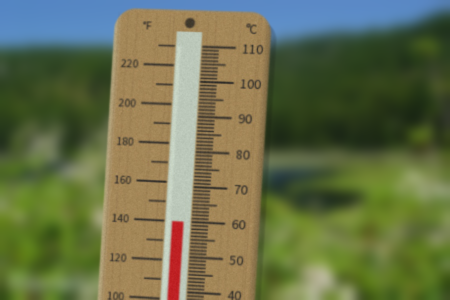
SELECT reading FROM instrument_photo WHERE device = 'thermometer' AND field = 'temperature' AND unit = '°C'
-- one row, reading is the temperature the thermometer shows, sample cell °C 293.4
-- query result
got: °C 60
